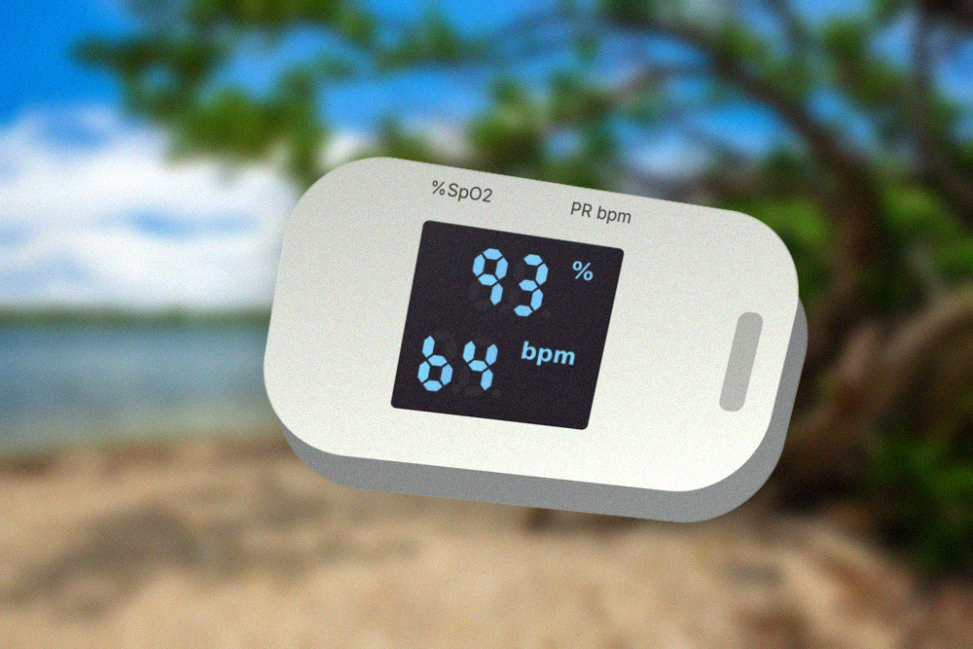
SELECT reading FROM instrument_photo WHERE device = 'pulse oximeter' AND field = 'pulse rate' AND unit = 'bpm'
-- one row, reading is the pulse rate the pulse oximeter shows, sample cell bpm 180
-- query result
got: bpm 64
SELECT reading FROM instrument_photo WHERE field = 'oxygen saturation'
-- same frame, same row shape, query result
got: % 93
